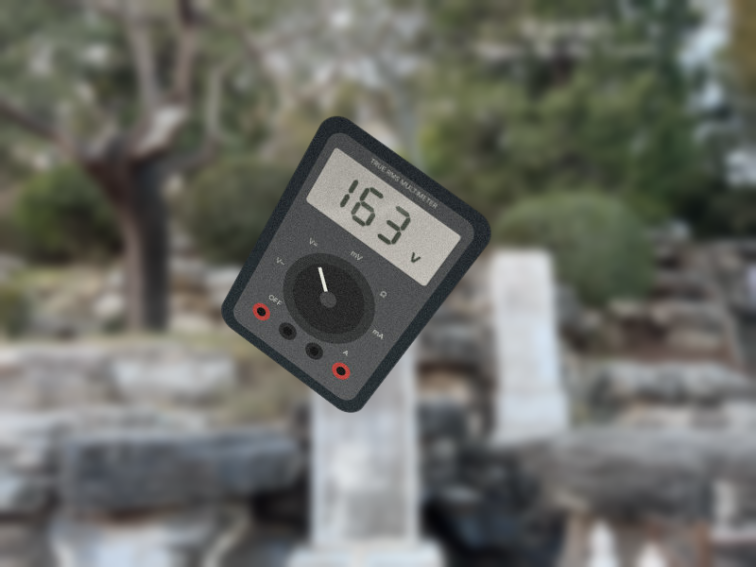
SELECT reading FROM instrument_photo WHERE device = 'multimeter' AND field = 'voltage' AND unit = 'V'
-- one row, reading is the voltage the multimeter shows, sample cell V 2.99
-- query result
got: V 163
